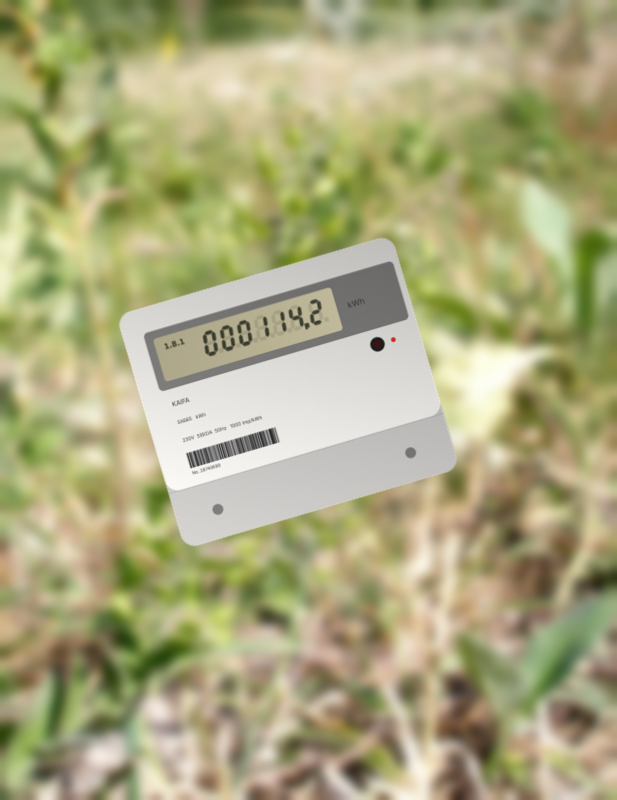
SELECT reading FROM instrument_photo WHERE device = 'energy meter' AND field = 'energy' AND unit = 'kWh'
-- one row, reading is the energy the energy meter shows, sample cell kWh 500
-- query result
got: kWh 114.2
